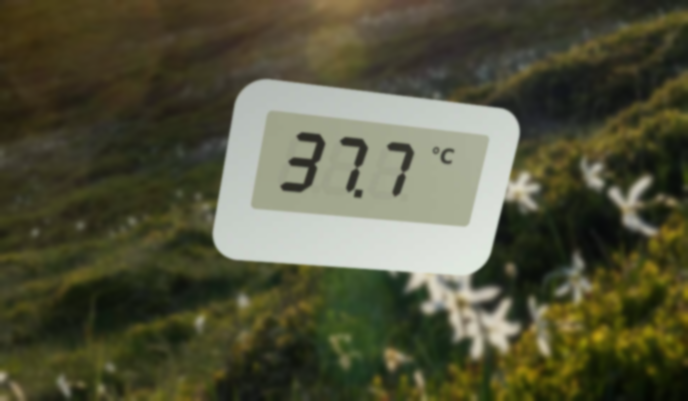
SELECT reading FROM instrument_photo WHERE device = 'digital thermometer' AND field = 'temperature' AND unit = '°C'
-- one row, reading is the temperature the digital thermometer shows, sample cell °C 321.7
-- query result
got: °C 37.7
